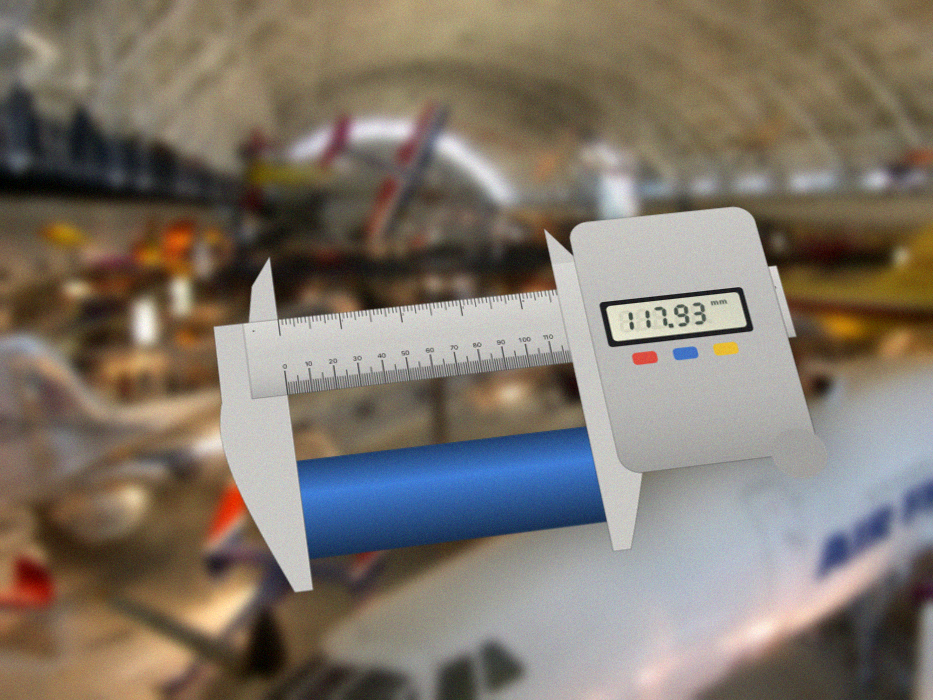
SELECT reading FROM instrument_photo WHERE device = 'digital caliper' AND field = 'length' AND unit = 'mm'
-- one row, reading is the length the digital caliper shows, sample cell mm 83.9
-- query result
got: mm 117.93
